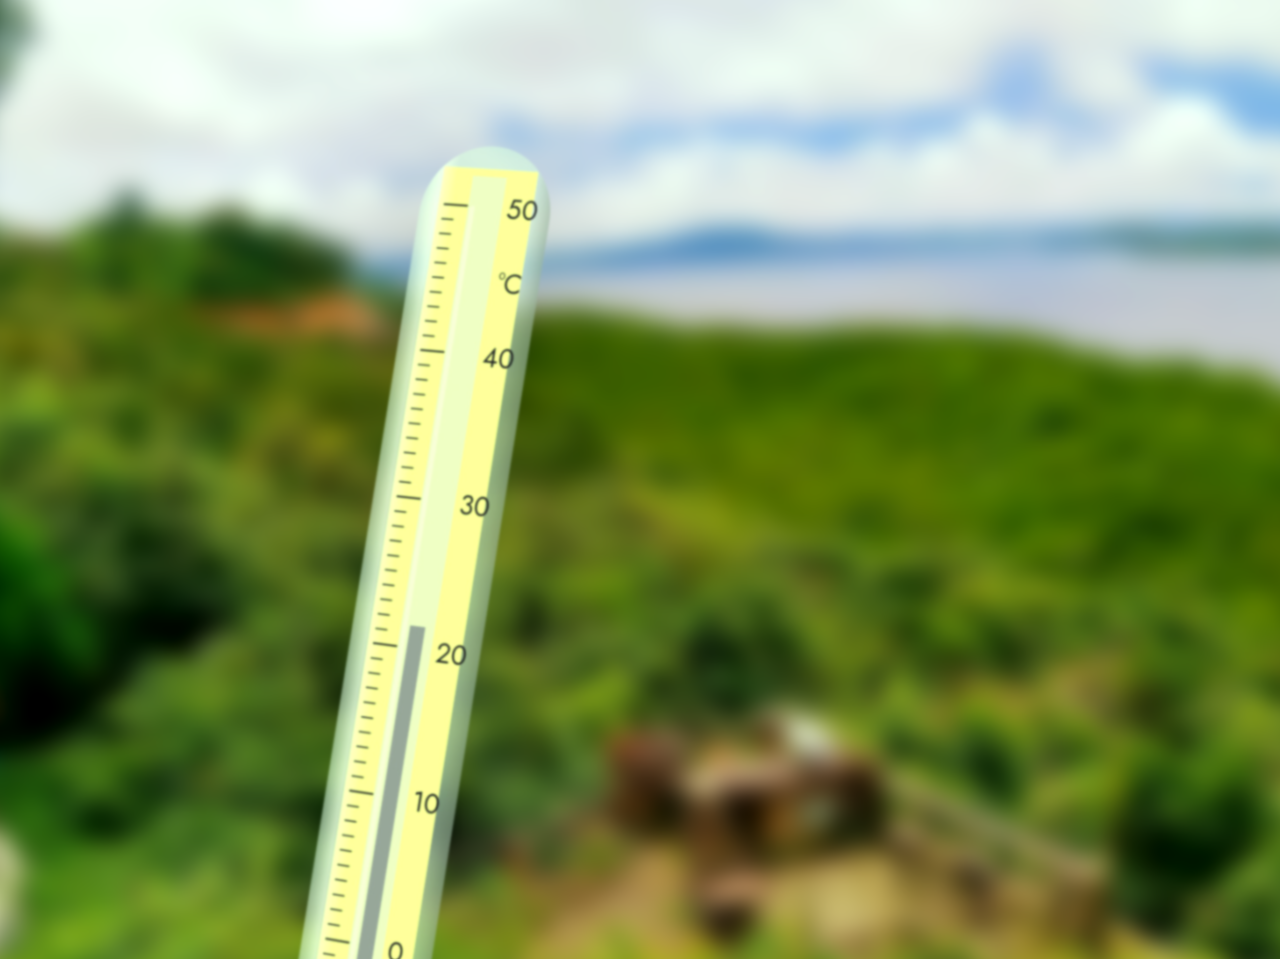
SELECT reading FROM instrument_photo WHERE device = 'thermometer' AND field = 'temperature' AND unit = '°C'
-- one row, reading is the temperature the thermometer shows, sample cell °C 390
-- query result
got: °C 21.5
